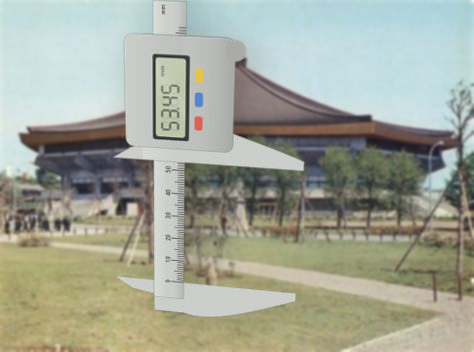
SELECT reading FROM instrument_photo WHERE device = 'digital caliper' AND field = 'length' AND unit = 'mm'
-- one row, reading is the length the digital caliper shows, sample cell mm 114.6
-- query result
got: mm 53.45
